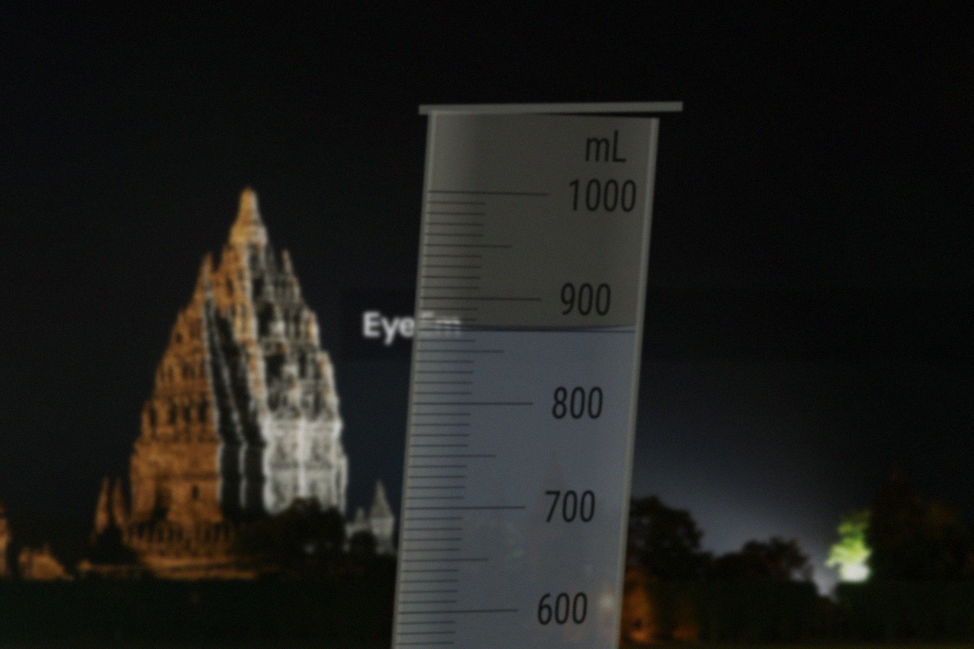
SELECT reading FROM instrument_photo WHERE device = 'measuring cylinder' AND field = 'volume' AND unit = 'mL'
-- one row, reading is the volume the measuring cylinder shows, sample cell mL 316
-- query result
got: mL 870
